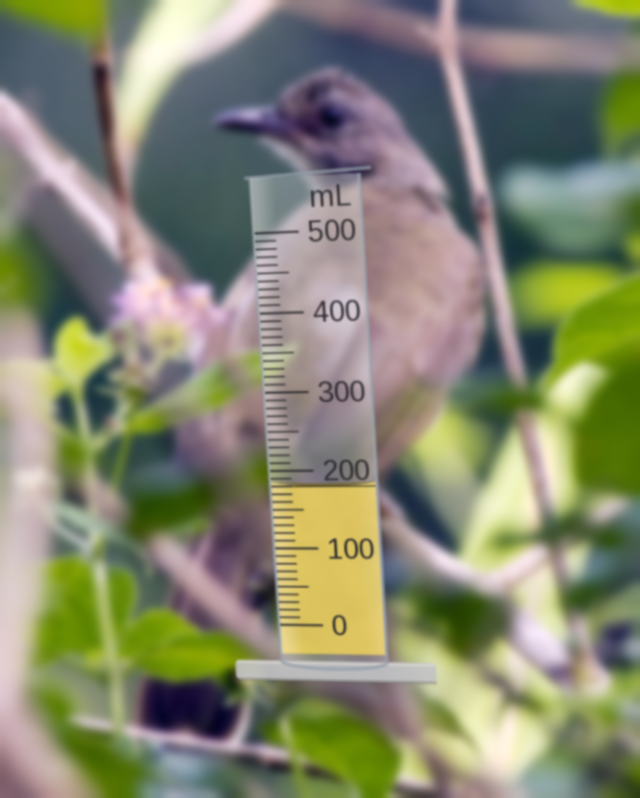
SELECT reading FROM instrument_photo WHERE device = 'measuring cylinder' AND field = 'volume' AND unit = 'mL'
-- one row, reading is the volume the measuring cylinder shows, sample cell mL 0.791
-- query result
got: mL 180
